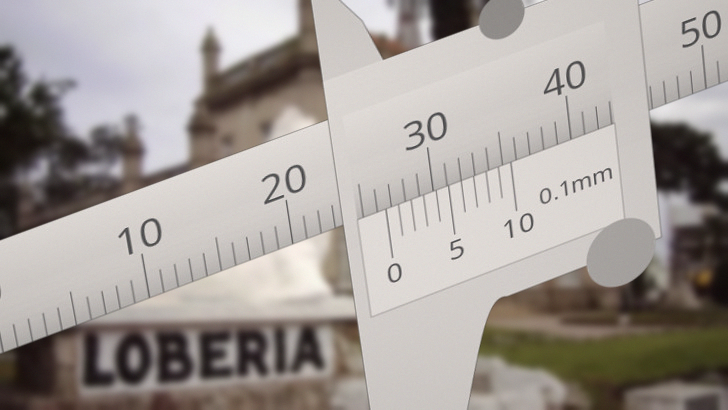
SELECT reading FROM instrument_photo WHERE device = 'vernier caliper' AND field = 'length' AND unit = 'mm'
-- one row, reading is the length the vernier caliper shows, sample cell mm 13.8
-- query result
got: mm 26.6
